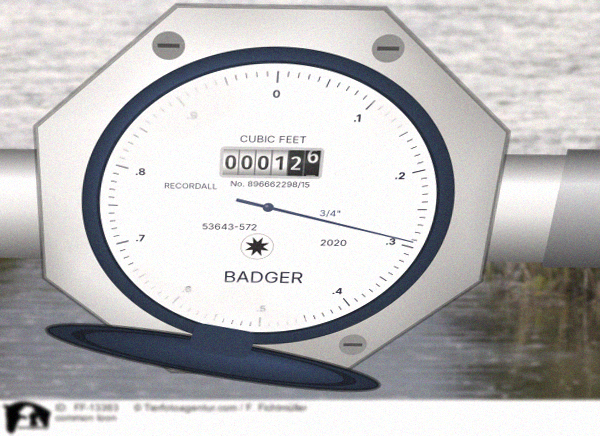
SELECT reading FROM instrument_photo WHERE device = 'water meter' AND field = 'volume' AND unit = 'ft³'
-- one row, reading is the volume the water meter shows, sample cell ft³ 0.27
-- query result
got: ft³ 126.29
